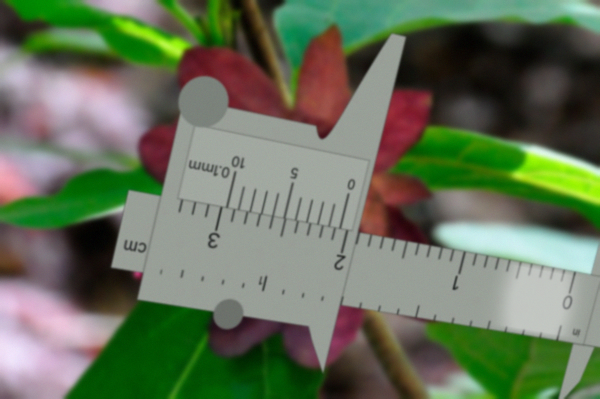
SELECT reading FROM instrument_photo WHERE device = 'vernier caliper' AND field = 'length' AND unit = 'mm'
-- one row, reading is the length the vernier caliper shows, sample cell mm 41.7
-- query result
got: mm 20.6
